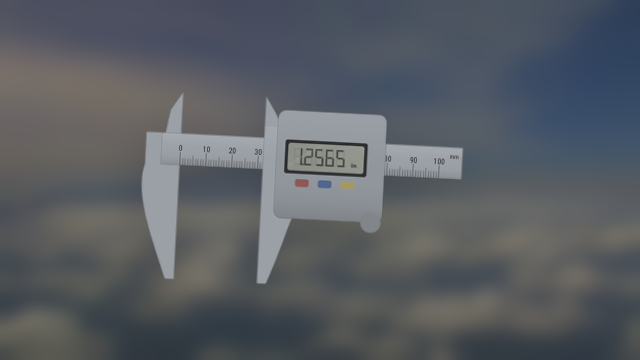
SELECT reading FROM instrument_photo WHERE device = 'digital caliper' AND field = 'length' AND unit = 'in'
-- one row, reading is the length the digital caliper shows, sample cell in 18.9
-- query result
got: in 1.2565
